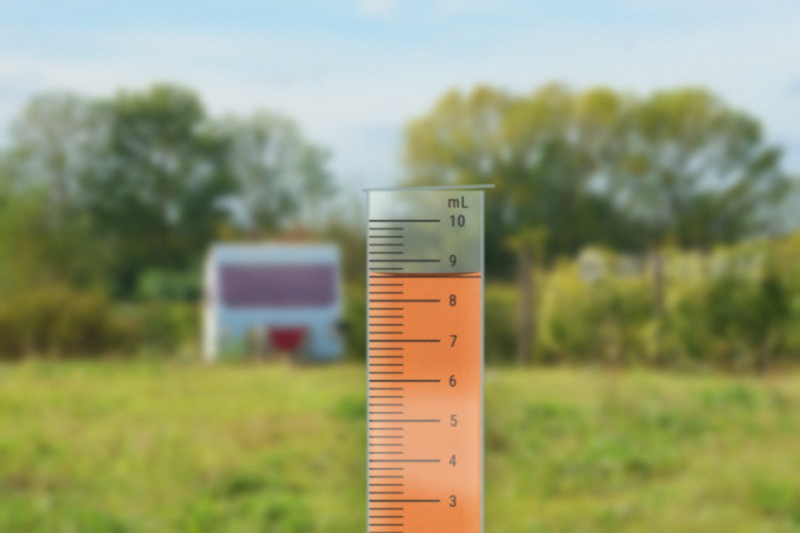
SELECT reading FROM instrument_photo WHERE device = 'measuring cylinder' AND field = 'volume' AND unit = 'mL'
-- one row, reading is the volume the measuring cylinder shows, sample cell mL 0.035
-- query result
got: mL 8.6
